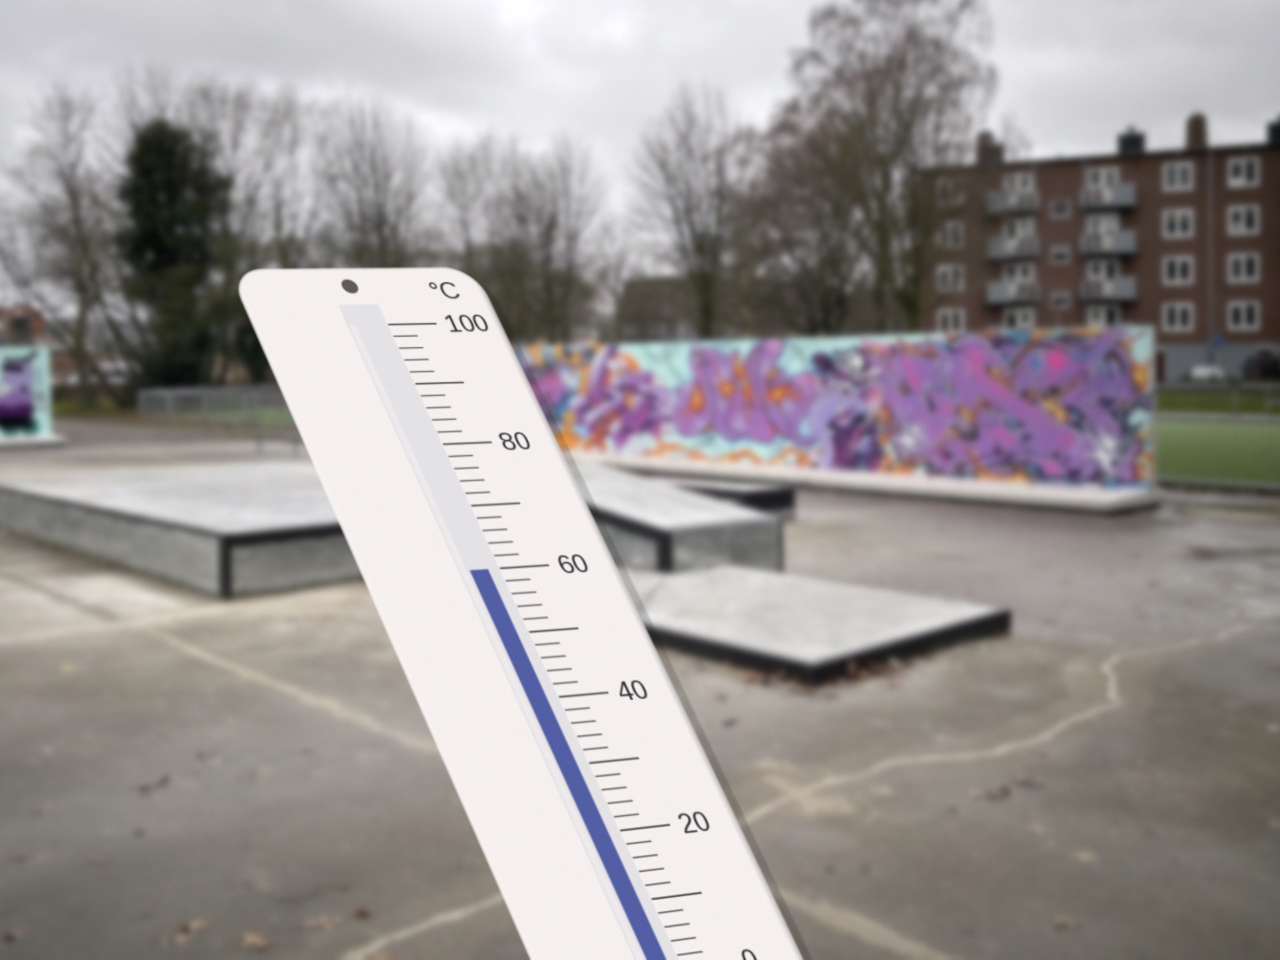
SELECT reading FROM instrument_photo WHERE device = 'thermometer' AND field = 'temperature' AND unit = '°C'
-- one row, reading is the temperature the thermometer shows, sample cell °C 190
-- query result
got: °C 60
